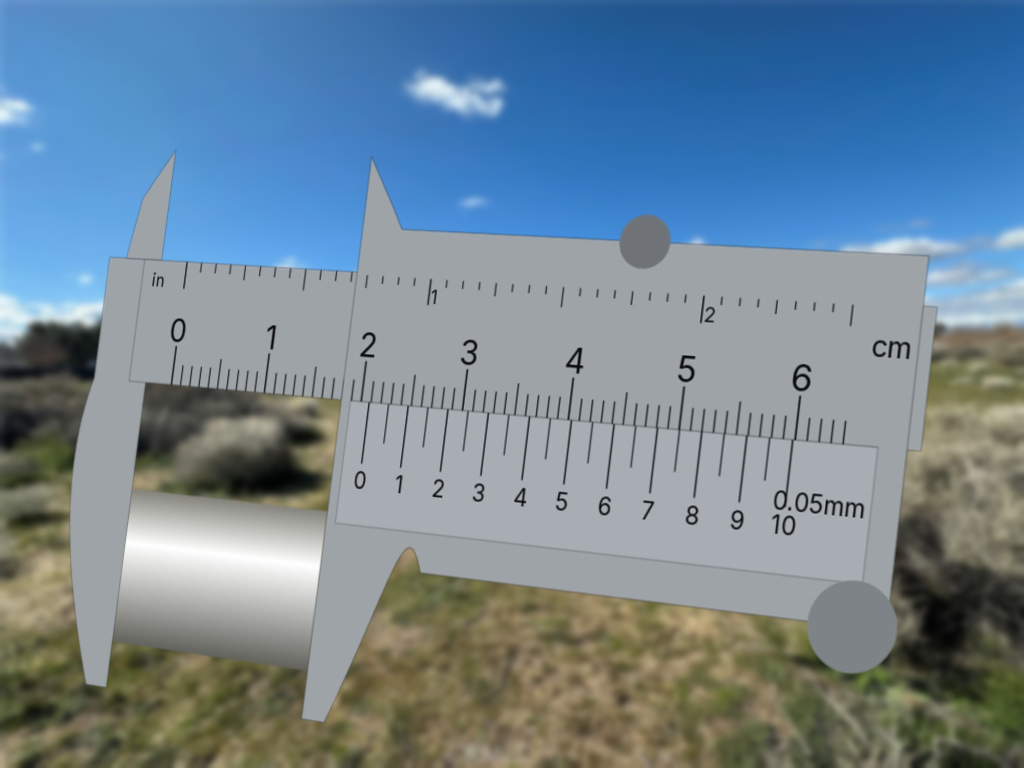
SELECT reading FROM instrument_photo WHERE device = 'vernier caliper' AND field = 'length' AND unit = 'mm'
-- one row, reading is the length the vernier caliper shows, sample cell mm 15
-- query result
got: mm 20.8
